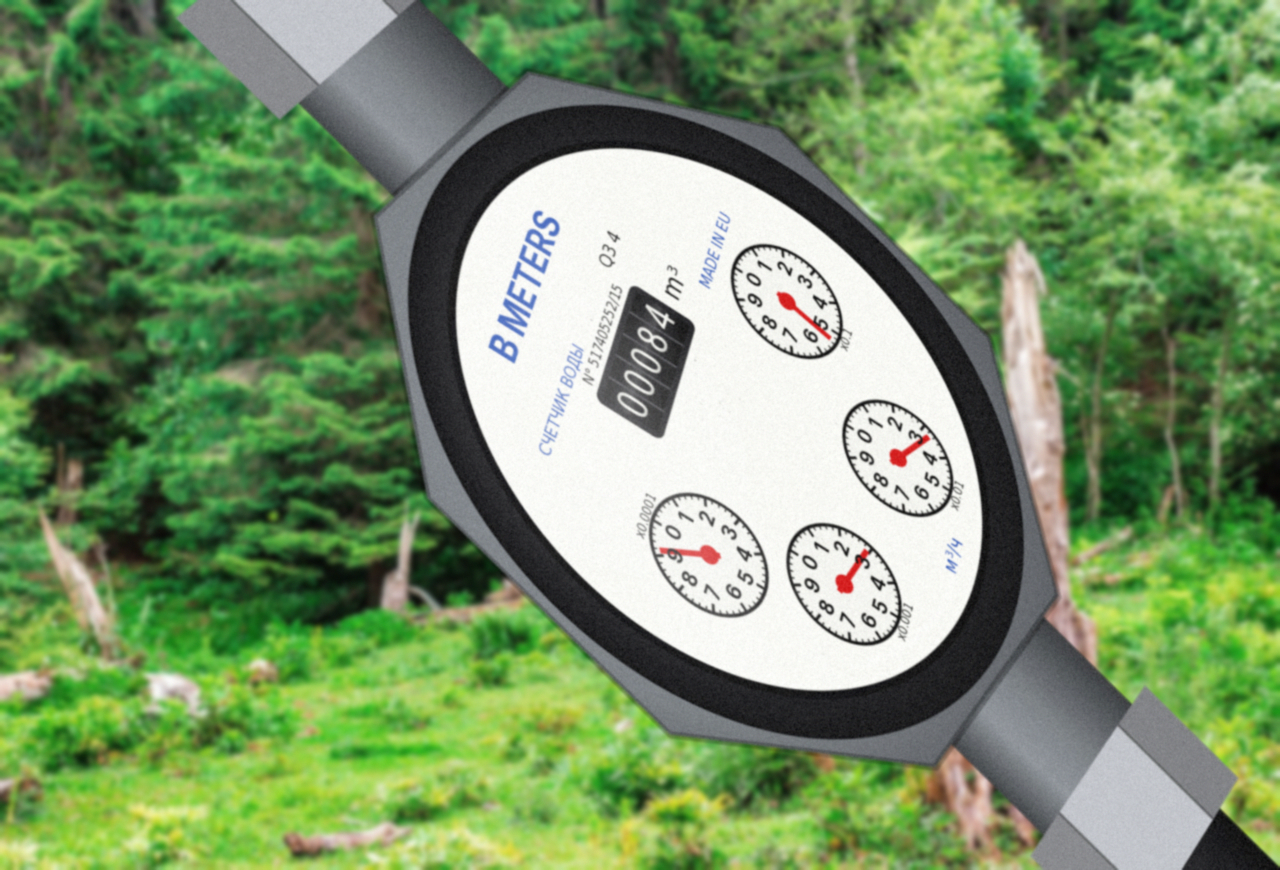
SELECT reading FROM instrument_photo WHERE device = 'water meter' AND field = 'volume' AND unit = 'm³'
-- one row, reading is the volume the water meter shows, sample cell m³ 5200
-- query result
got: m³ 84.5329
